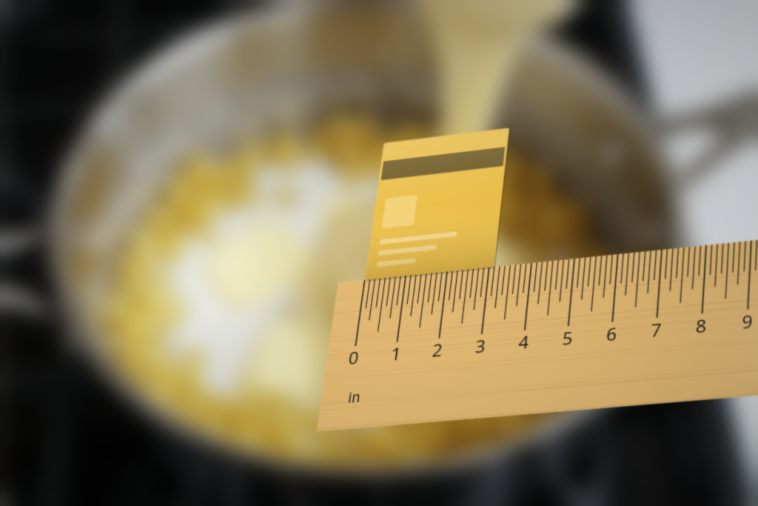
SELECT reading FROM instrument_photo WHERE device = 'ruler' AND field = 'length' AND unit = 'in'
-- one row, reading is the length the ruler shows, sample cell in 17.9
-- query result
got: in 3.125
